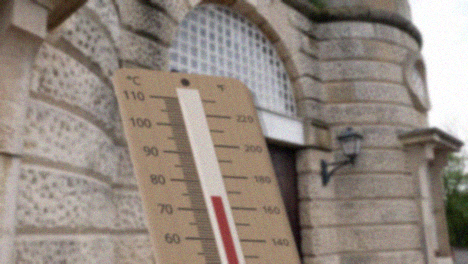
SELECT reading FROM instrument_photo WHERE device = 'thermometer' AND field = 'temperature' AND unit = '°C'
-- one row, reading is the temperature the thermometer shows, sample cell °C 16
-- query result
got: °C 75
